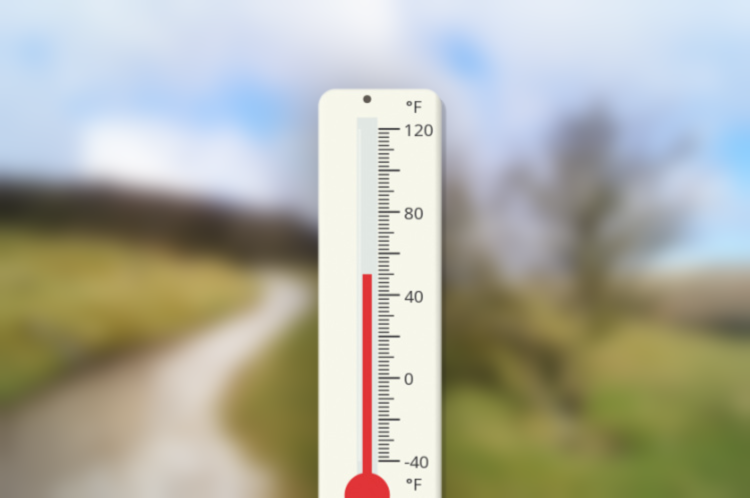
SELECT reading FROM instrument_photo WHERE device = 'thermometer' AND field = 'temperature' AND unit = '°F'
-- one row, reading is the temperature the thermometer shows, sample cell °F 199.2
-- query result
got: °F 50
